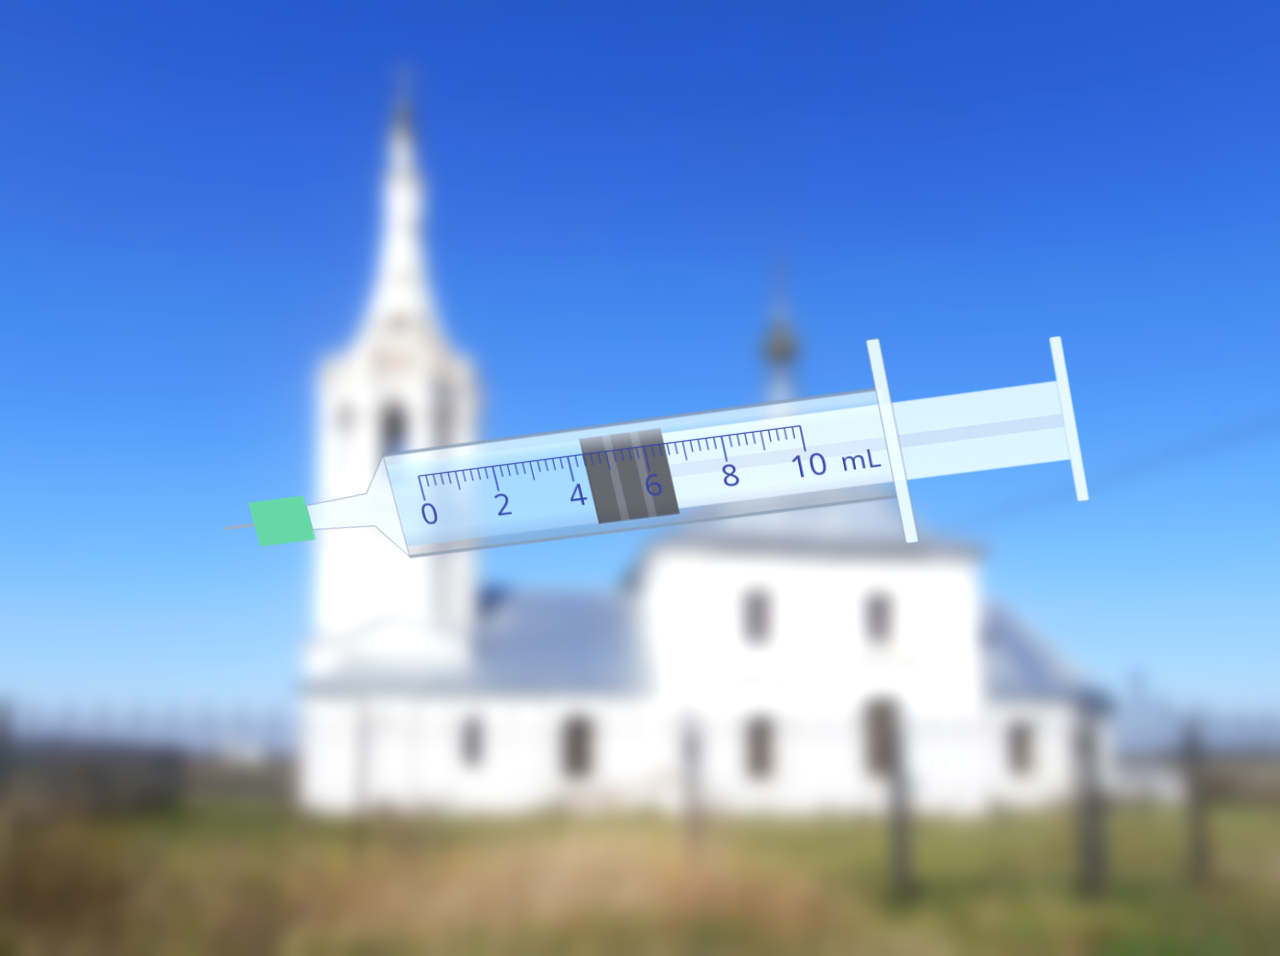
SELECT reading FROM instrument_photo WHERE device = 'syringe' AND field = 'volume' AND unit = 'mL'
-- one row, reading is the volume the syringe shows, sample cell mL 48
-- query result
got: mL 4.4
